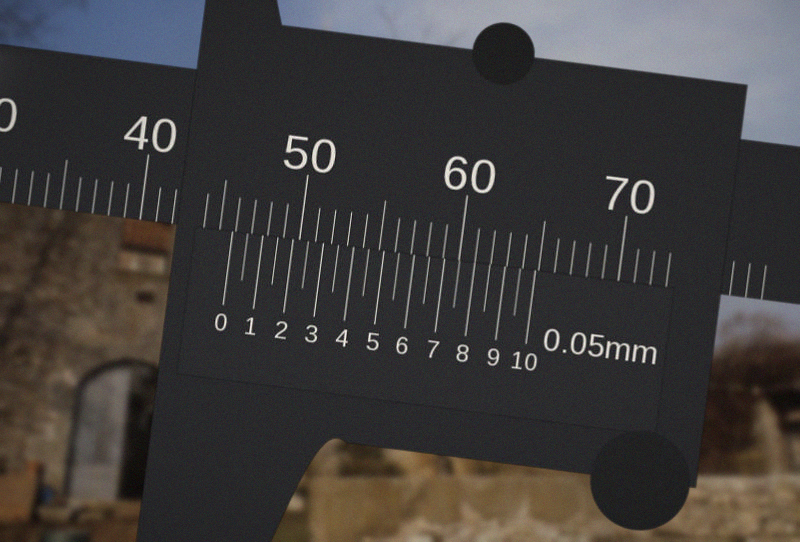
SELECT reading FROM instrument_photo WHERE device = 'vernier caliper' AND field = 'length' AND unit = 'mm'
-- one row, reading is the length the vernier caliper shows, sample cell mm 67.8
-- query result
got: mm 45.8
